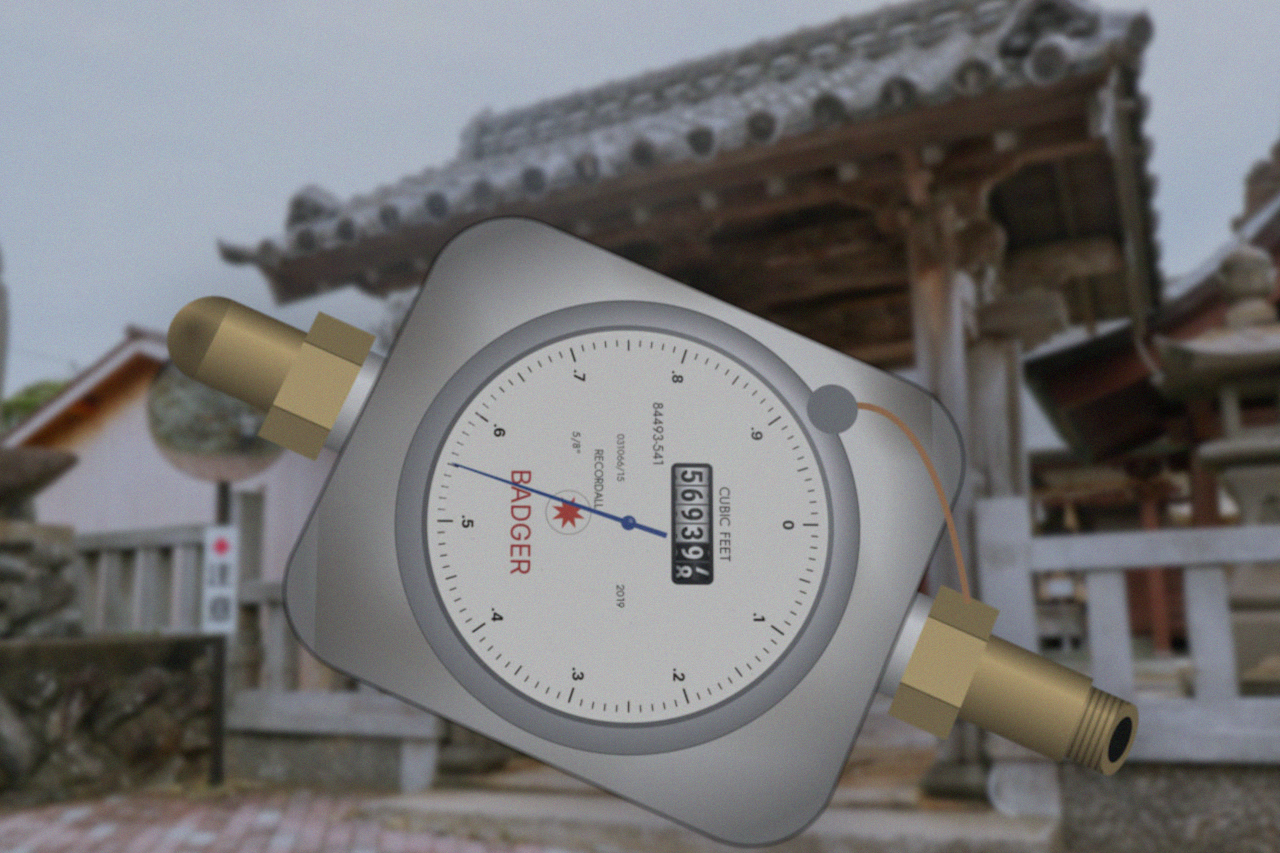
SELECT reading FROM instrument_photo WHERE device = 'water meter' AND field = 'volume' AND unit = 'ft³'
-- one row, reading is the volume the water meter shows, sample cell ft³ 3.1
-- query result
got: ft³ 569397.55
